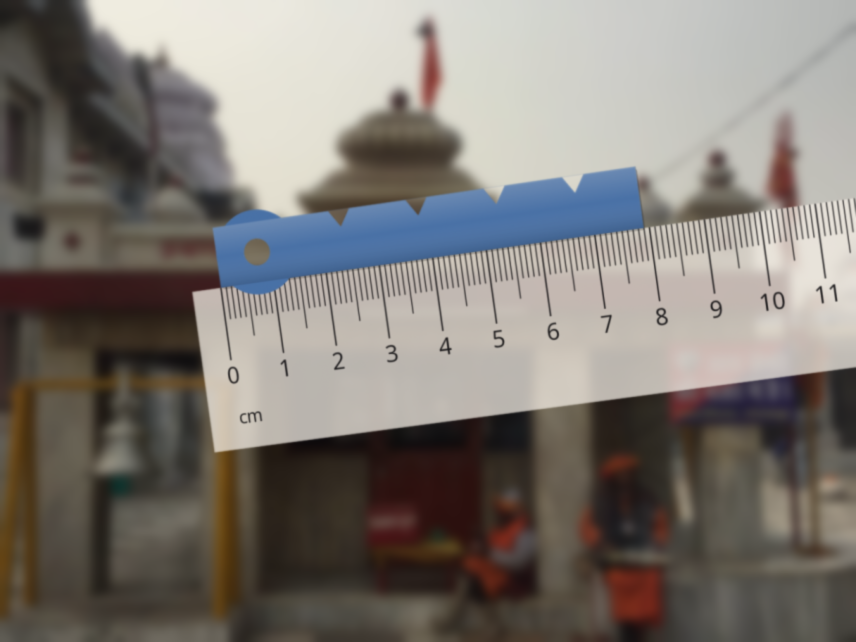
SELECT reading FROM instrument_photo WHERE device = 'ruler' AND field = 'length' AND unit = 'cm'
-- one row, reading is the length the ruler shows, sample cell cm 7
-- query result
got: cm 7.9
